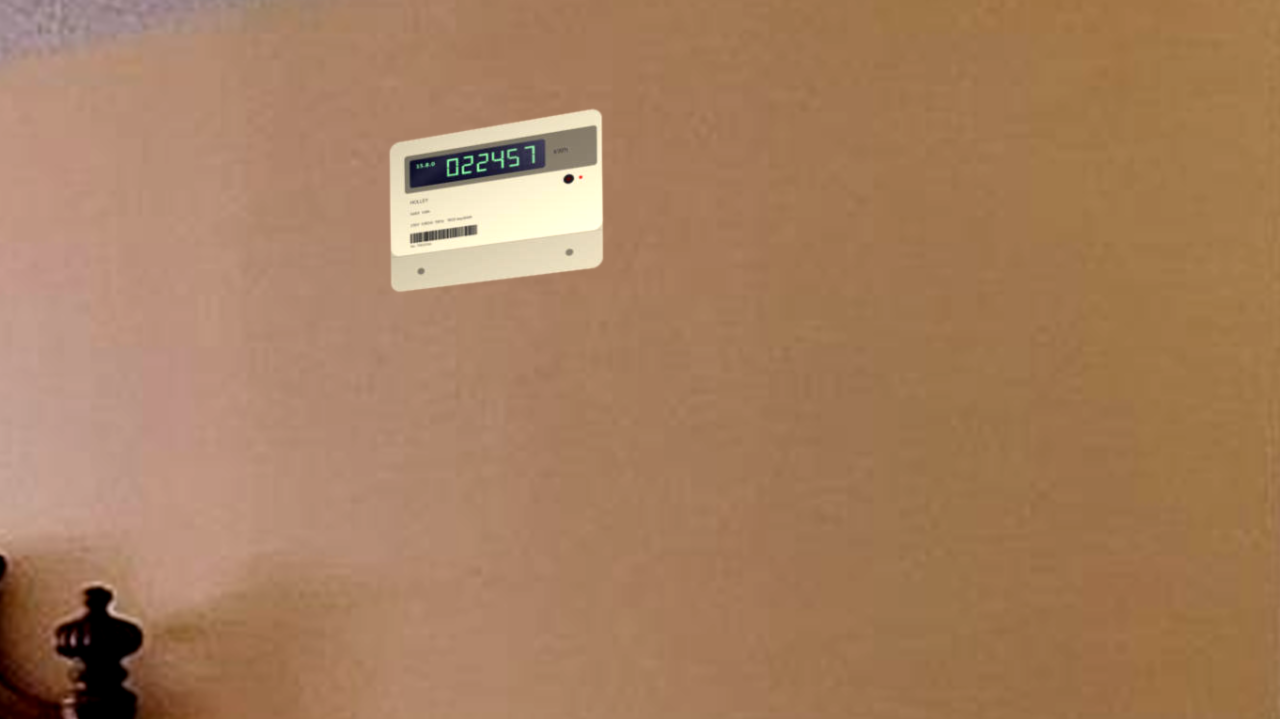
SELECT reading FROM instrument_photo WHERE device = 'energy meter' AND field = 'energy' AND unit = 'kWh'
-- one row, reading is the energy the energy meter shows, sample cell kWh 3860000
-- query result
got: kWh 22457
